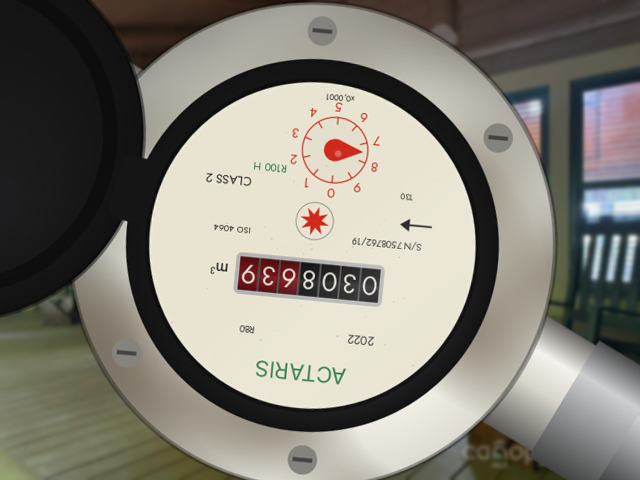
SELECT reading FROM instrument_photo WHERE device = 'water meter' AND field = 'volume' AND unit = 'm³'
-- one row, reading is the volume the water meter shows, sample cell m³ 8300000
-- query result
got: m³ 308.6397
